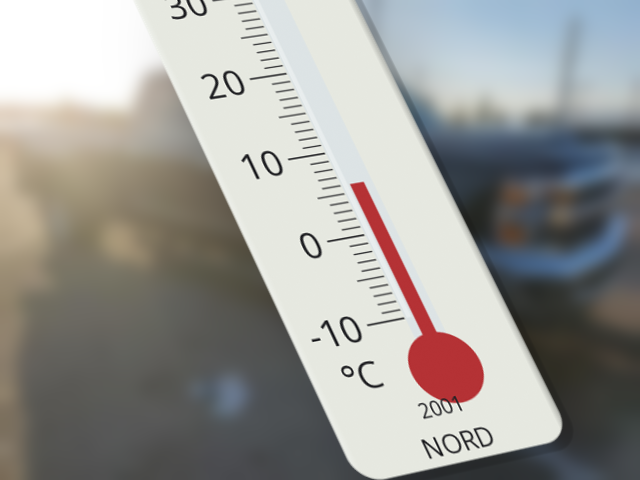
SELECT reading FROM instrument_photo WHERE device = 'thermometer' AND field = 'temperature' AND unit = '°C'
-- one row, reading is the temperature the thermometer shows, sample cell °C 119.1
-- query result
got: °C 6
